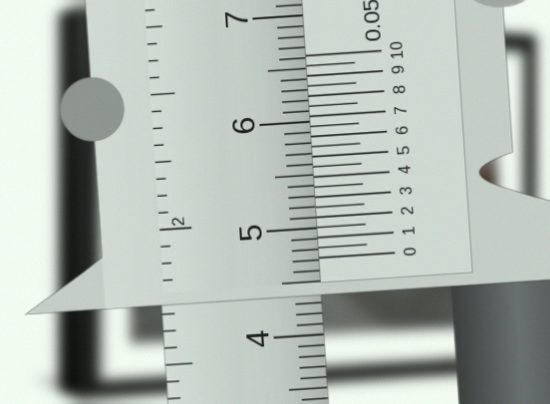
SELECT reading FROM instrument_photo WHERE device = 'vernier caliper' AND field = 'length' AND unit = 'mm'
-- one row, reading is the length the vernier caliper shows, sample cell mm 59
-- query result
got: mm 47.2
